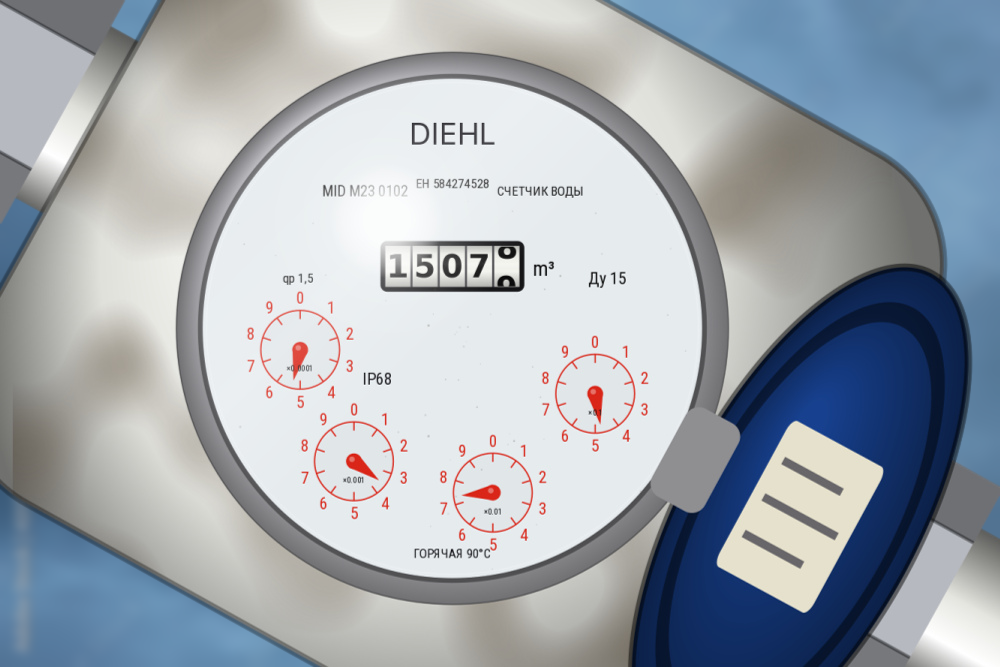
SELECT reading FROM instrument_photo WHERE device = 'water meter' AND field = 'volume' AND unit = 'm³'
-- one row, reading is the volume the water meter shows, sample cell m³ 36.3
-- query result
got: m³ 15078.4735
